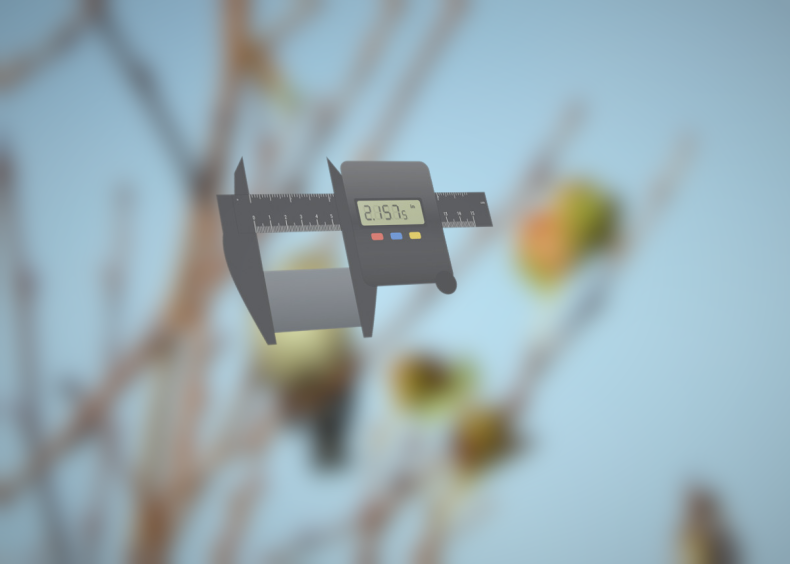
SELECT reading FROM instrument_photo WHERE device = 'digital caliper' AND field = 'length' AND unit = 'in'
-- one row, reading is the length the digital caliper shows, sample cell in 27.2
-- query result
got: in 2.1575
